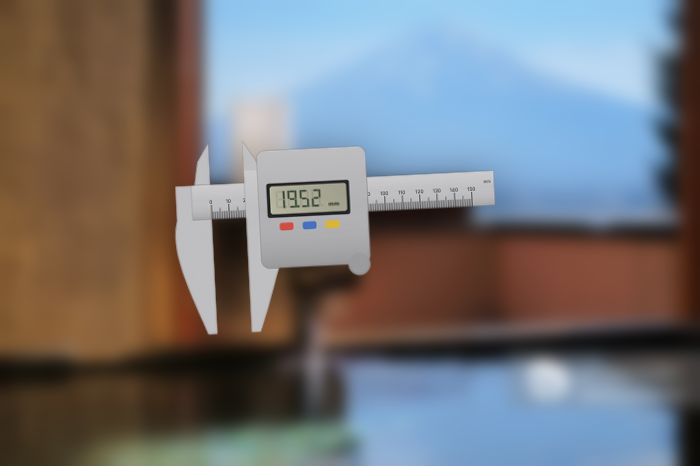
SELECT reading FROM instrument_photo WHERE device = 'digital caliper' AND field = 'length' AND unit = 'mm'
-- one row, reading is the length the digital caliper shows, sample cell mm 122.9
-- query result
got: mm 19.52
